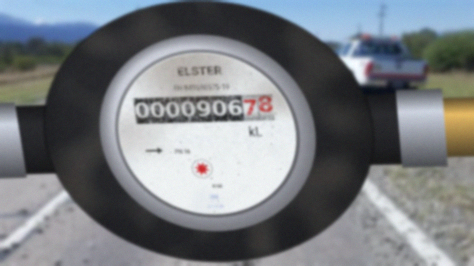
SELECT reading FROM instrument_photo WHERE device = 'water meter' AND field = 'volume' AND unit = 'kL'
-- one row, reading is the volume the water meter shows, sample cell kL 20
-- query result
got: kL 906.78
